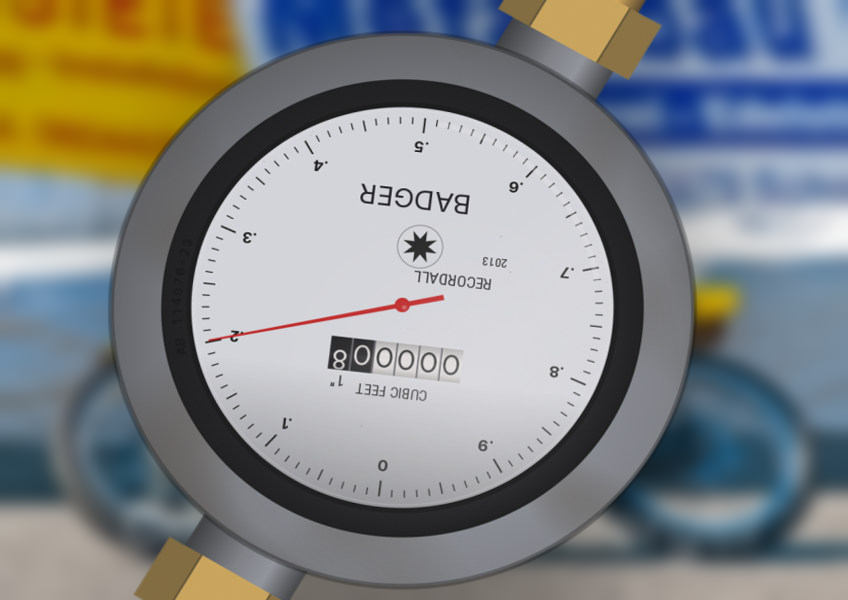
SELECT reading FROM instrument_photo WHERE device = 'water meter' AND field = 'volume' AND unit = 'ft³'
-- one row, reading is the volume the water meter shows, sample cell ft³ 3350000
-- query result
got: ft³ 8.20
